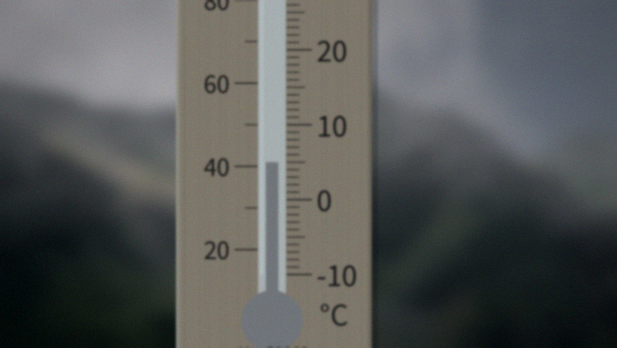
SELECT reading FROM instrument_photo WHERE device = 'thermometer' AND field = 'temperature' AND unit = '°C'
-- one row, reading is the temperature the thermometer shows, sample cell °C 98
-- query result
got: °C 5
